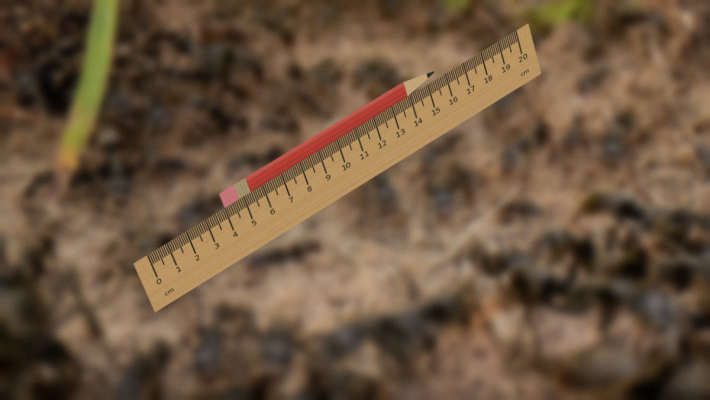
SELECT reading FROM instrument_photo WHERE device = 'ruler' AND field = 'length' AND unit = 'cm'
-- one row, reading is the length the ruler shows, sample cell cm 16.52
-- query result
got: cm 11.5
